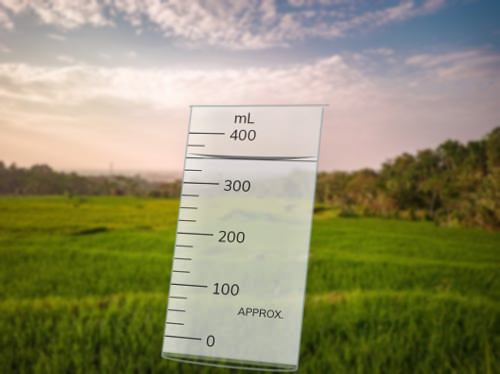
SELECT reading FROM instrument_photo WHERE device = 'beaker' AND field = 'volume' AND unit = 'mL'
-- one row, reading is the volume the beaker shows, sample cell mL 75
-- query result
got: mL 350
